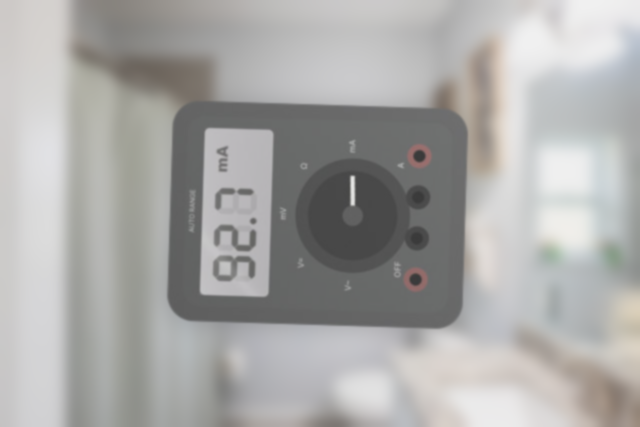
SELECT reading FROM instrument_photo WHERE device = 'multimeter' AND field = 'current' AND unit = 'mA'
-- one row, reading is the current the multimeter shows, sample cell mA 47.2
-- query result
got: mA 92.7
